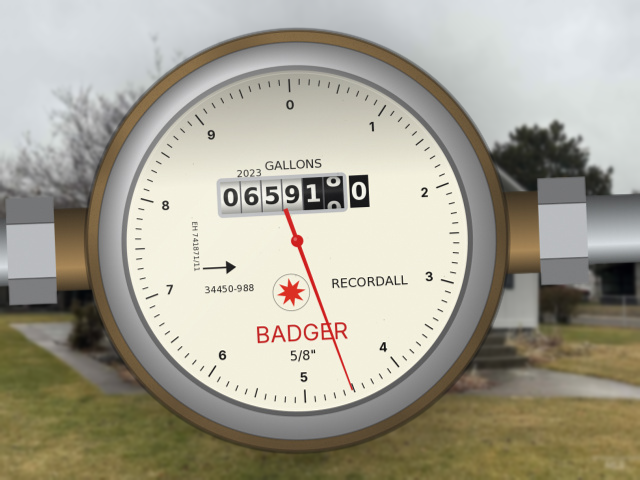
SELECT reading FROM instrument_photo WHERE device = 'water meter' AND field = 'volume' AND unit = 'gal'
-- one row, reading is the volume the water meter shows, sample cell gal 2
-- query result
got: gal 659184.5
